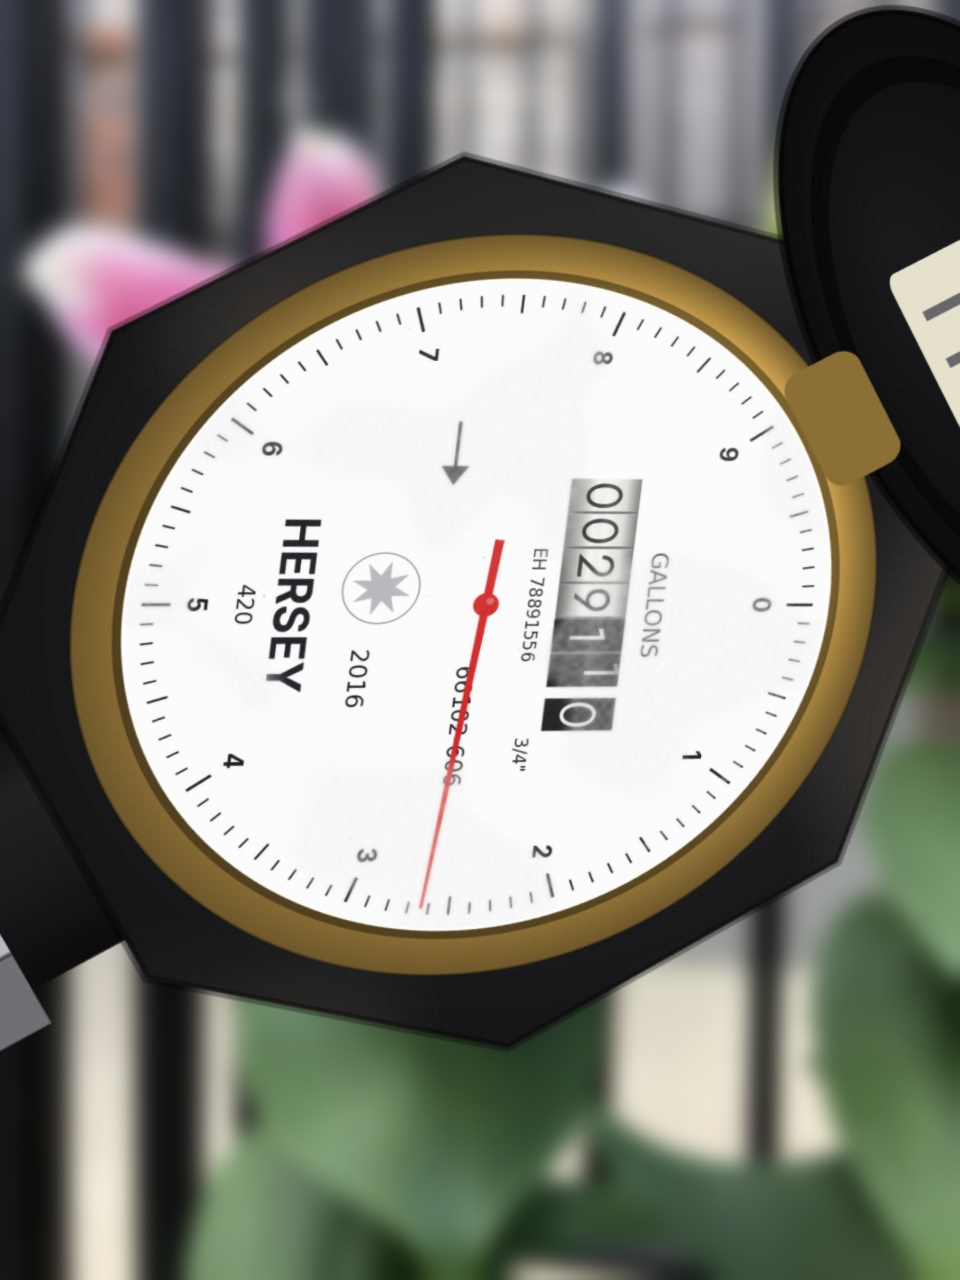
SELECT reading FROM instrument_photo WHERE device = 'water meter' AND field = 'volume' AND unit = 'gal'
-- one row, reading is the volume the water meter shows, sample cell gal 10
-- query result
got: gal 29112.6
